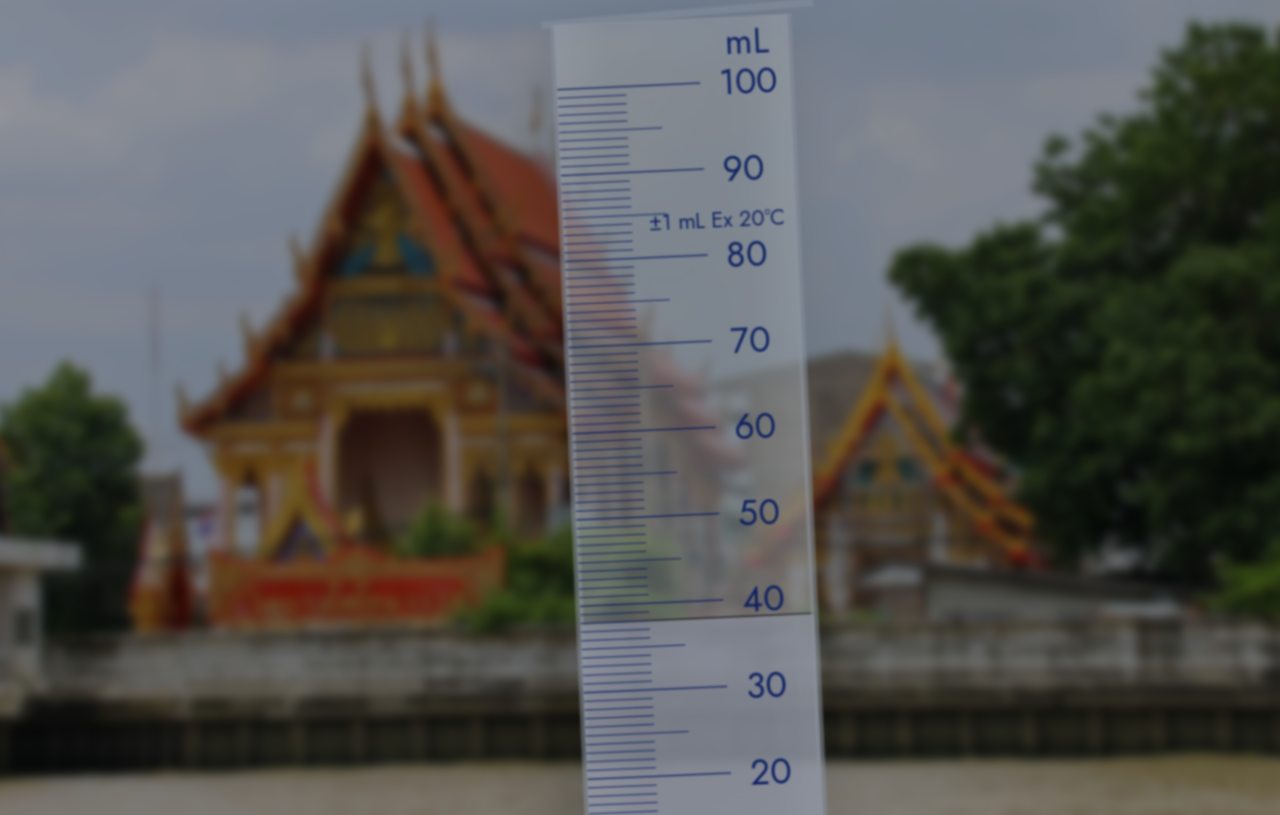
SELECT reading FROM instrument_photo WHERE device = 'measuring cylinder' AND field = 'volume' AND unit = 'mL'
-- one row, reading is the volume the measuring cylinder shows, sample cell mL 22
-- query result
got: mL 38
